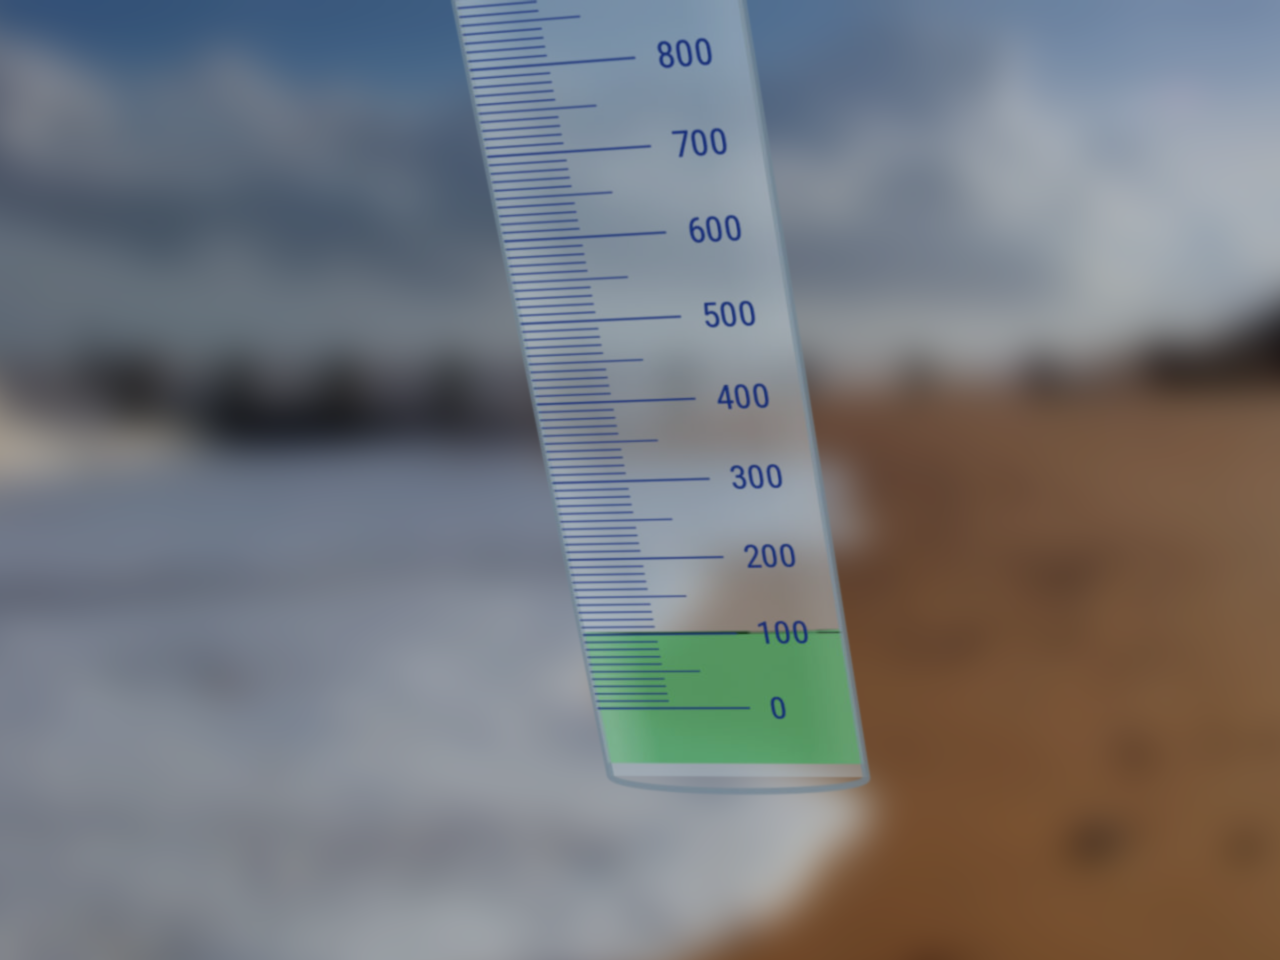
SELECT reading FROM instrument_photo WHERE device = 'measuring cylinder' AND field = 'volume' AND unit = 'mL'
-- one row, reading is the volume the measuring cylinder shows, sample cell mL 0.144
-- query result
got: mL 100
